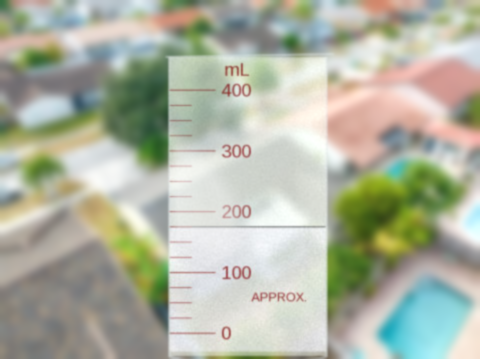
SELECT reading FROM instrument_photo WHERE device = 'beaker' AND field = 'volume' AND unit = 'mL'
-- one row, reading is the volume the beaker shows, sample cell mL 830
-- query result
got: mL 175
